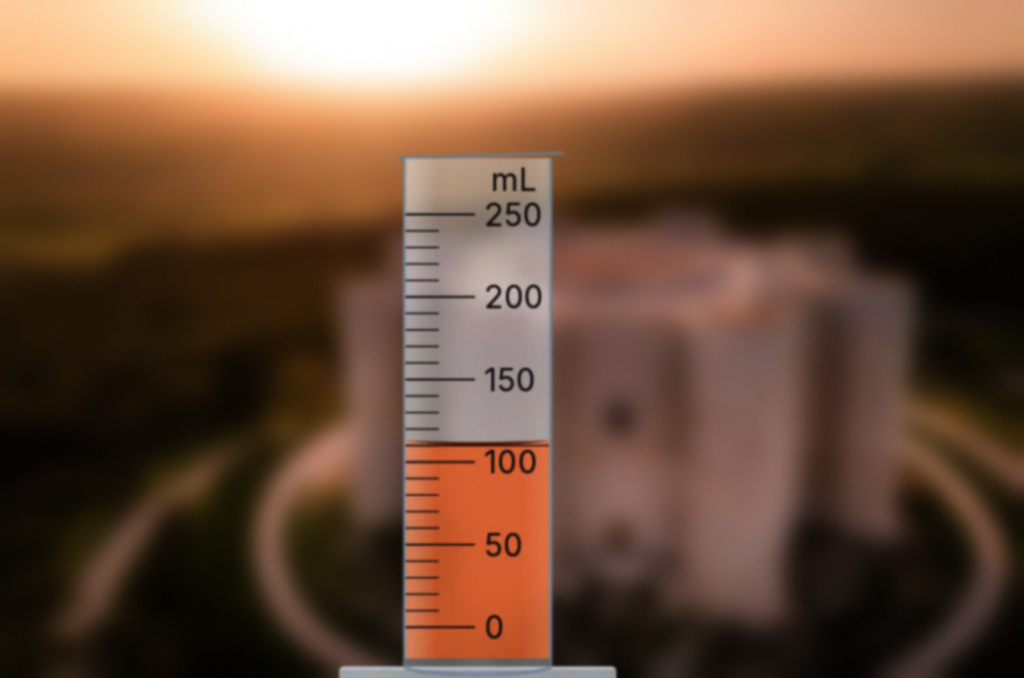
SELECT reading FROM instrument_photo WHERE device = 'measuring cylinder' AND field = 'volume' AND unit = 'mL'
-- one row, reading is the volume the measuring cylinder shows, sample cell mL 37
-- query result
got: mL 110
